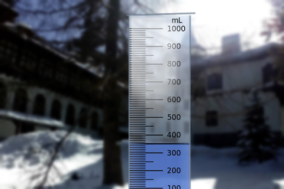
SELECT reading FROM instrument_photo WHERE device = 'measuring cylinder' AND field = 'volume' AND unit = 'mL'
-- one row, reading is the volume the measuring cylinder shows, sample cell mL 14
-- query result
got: mL 350
